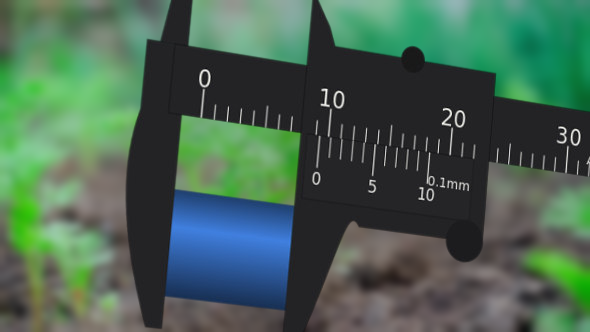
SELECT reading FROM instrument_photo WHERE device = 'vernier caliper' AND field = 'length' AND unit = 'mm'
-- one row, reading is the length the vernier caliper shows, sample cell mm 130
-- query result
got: mm 9.3
